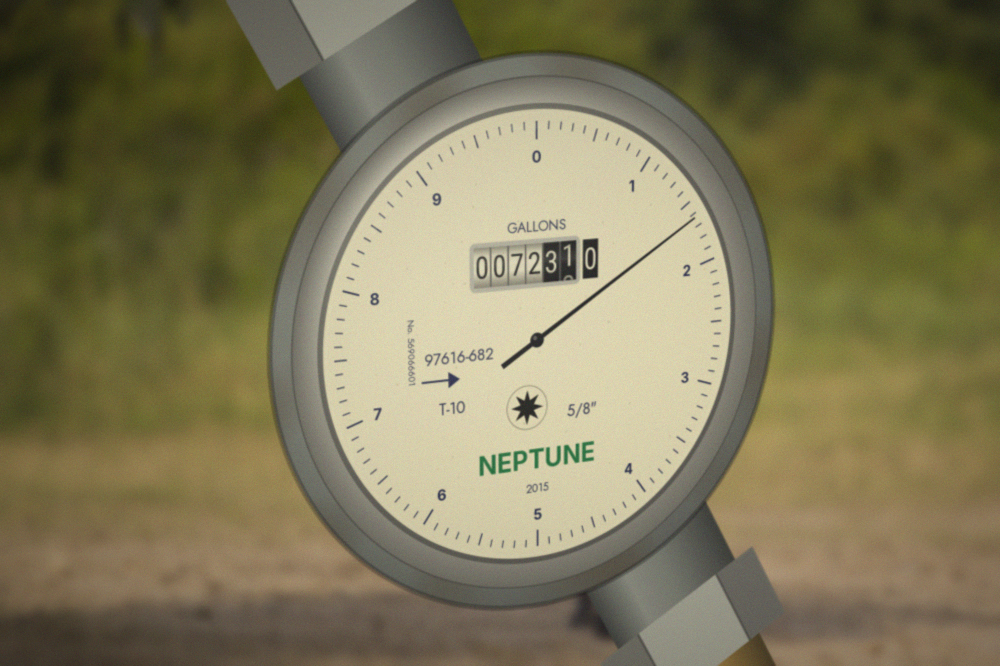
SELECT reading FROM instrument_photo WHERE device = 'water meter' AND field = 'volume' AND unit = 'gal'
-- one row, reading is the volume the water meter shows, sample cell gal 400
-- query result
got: gal 72311.6
